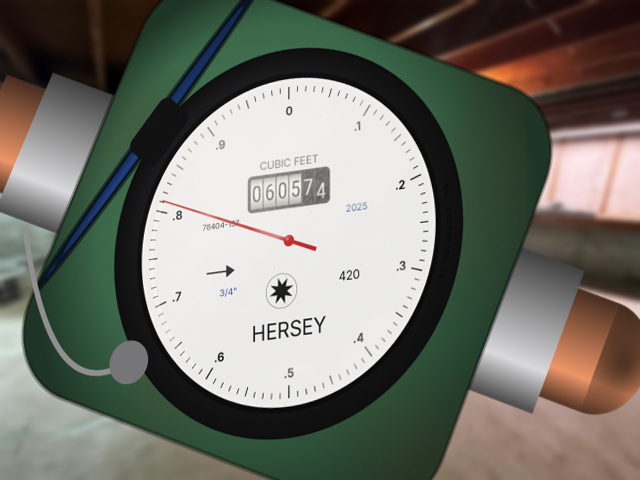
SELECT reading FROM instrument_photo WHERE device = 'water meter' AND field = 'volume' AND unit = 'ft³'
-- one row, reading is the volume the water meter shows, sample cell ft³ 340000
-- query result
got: ft³ 60573.81
